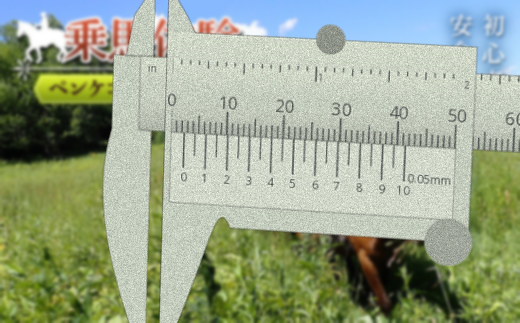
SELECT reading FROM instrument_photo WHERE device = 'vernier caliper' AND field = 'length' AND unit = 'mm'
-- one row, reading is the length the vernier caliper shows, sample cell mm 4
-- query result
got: mm 2.4
